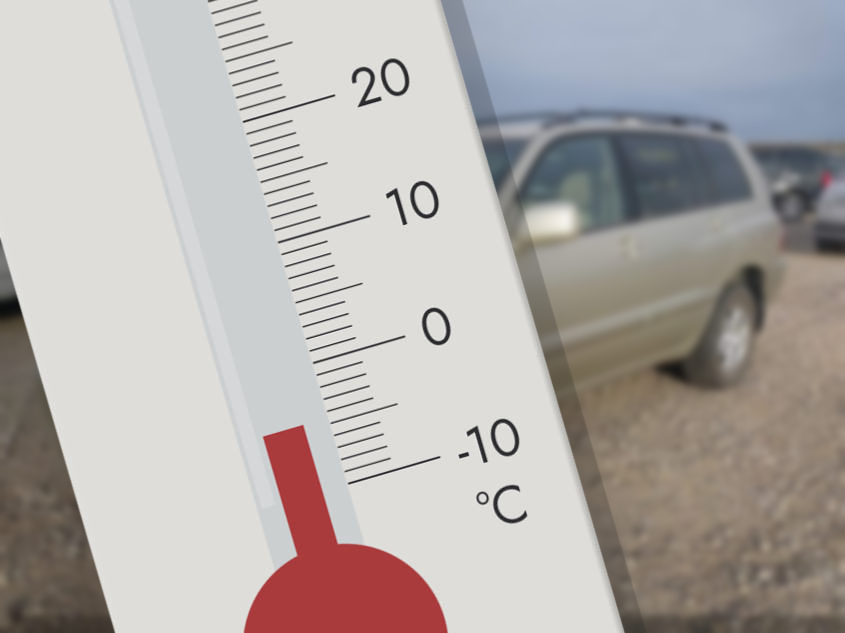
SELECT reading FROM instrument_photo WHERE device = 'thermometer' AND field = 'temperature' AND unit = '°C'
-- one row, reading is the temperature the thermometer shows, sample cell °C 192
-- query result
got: °C -4.5
